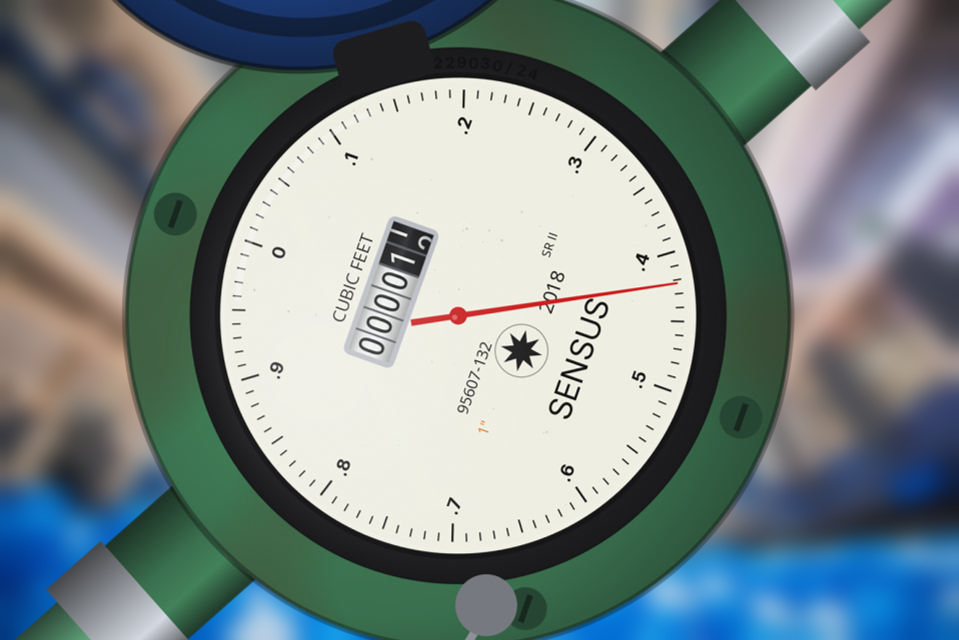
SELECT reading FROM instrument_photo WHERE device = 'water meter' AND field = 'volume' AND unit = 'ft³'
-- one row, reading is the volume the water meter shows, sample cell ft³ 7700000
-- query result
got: ft³ 11.42
